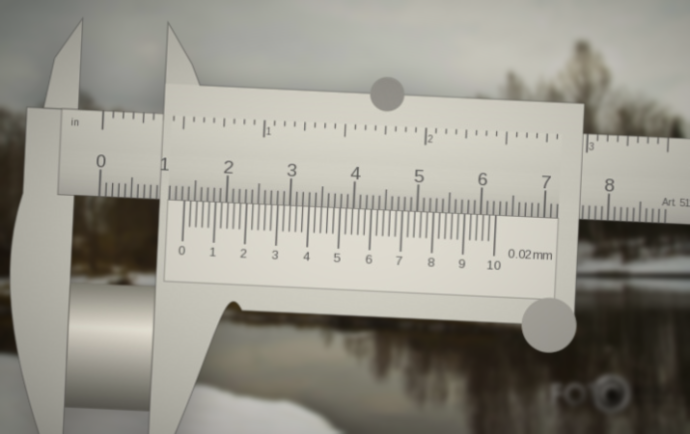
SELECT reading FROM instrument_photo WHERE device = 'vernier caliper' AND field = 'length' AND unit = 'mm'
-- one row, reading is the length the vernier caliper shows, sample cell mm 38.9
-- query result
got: mm 13.4
